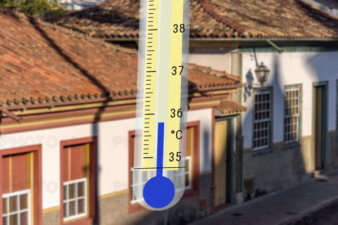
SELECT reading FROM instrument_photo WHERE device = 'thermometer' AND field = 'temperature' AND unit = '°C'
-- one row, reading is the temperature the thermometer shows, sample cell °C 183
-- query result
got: °C 35.8
